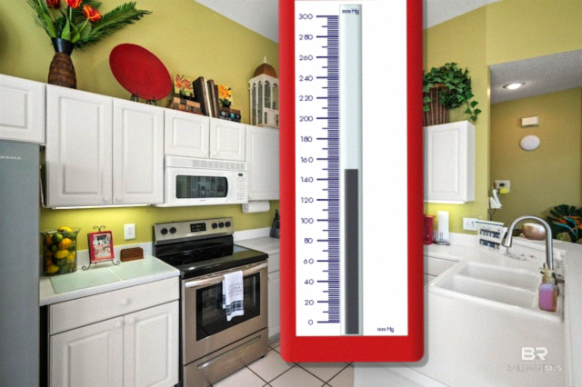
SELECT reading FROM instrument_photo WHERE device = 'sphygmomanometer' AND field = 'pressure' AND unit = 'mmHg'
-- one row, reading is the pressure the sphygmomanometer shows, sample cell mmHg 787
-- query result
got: mmHg 150
